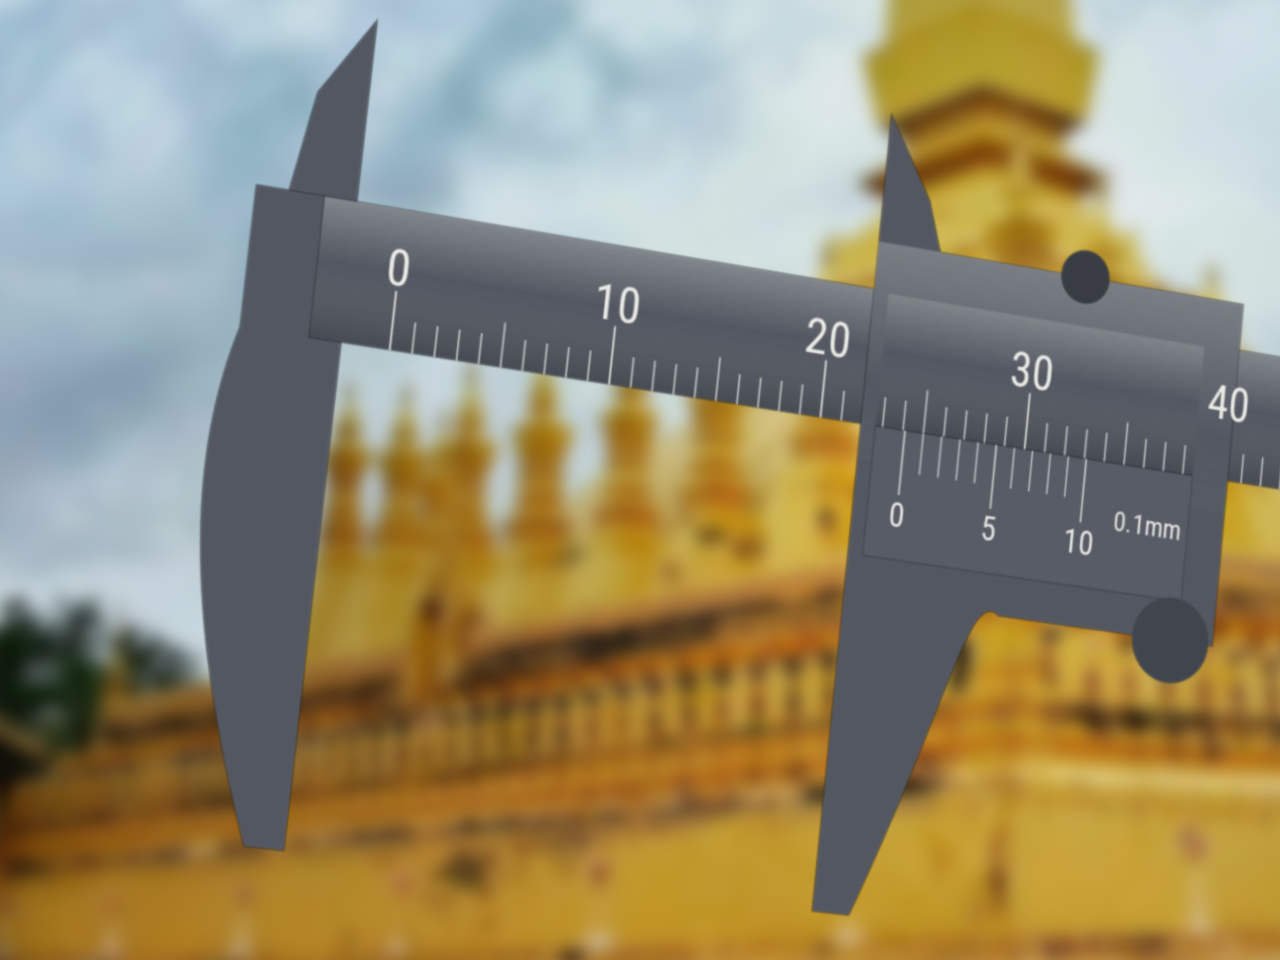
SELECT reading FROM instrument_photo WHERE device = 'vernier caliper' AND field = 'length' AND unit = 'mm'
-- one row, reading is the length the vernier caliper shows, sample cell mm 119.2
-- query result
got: mm 24.1
